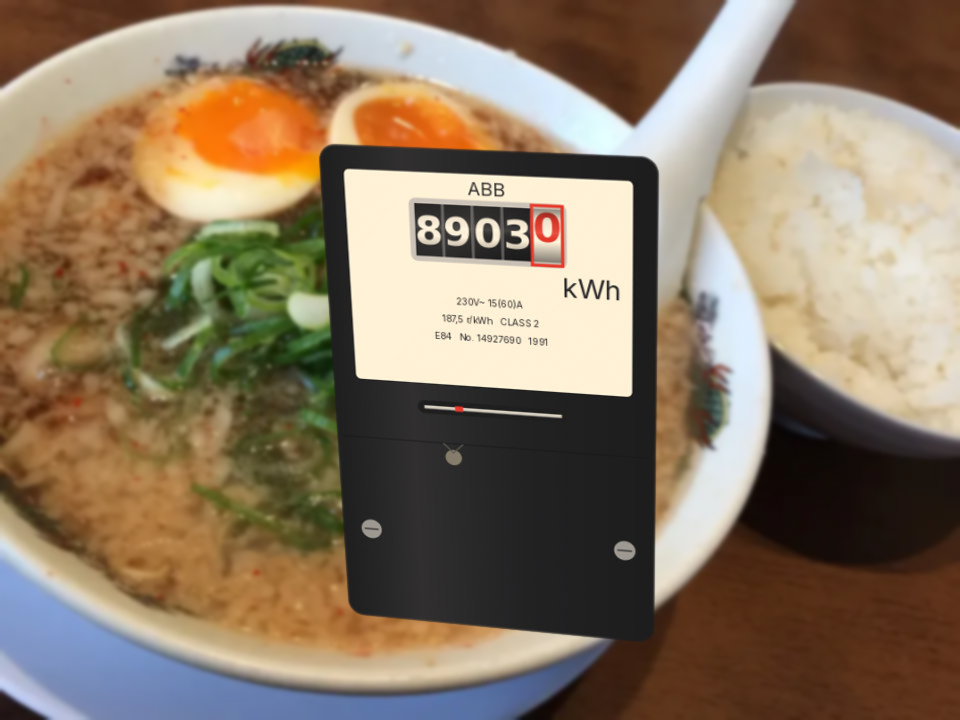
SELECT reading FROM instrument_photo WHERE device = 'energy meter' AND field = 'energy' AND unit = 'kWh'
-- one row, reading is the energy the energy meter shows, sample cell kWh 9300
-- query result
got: kWh 8903.0
